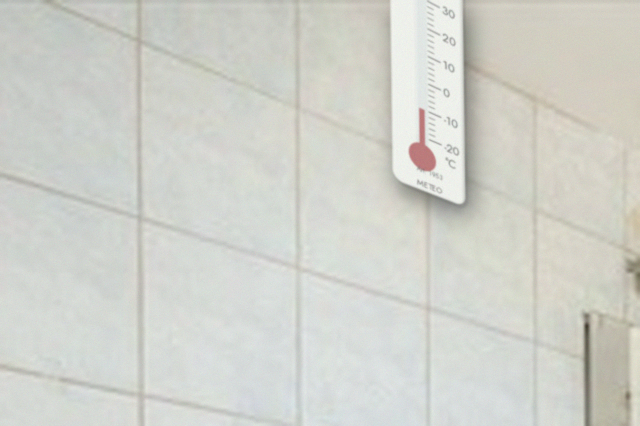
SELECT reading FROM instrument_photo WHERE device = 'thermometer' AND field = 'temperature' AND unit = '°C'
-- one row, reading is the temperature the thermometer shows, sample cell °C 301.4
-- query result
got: °C -10
